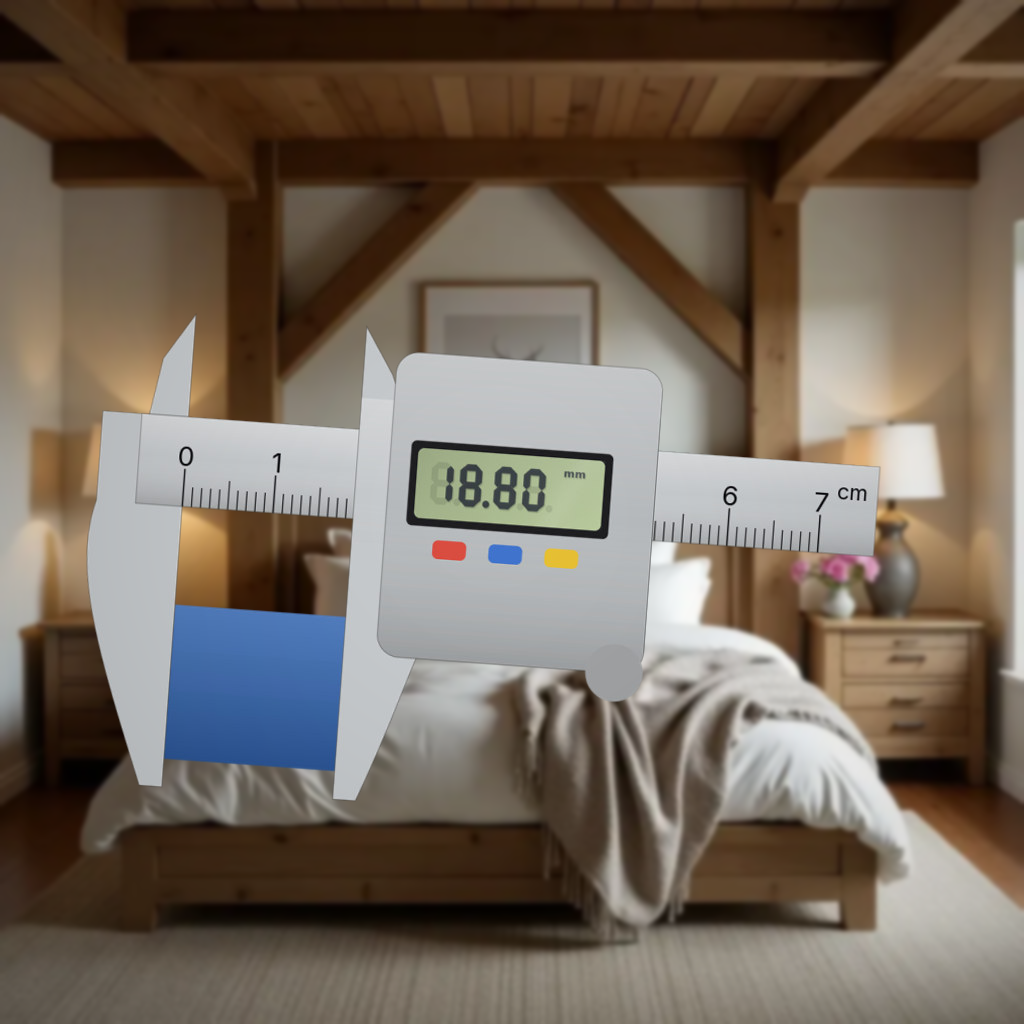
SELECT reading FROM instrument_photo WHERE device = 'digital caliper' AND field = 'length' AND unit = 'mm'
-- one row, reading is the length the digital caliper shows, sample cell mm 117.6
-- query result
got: mm 18.80
